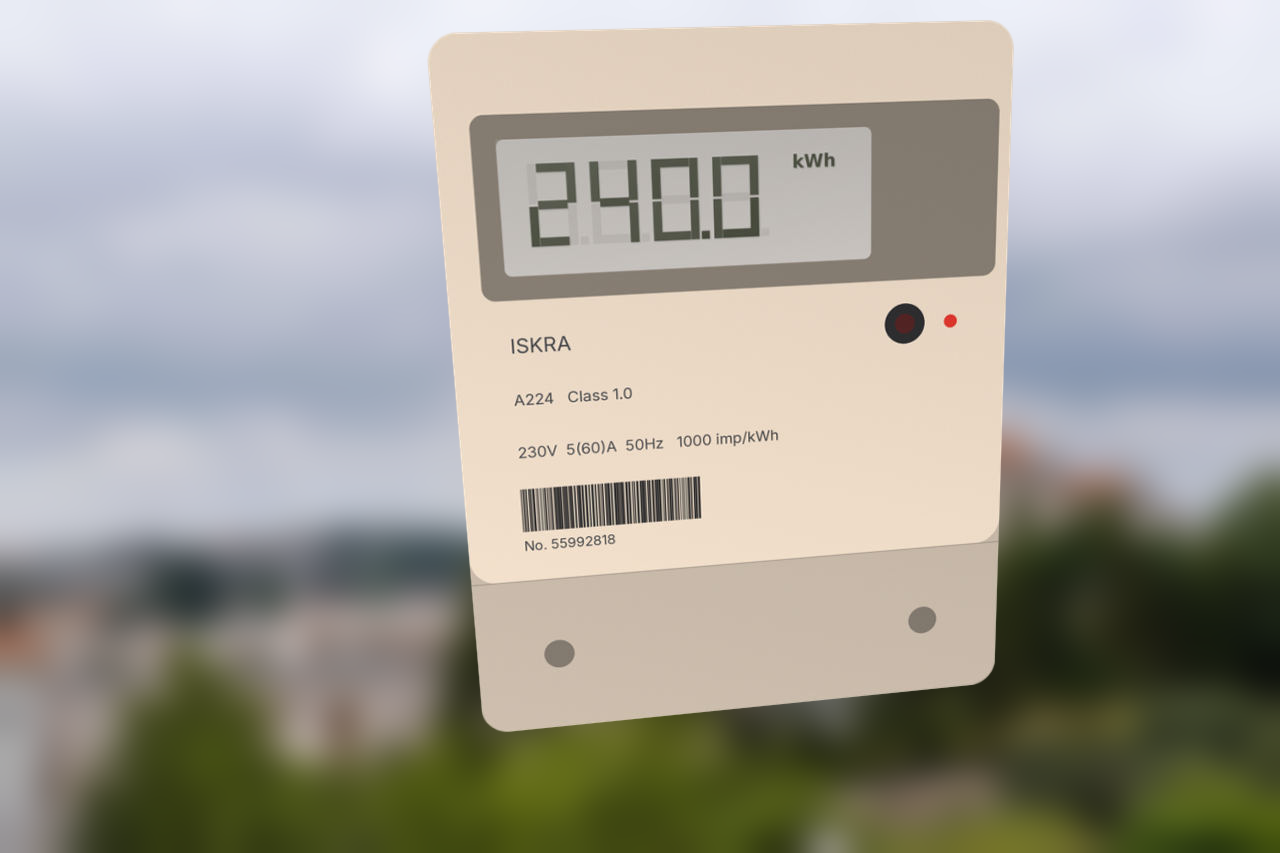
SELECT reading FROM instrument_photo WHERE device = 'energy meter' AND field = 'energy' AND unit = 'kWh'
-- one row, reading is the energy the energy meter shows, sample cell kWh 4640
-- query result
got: kWh 240.0
